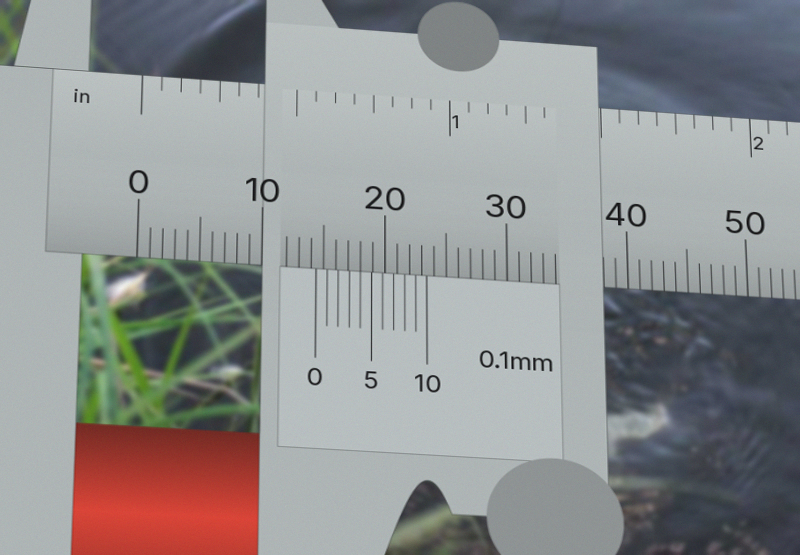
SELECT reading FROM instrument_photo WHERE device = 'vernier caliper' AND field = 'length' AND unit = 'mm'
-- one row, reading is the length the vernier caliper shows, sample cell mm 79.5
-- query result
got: mm 14.4
